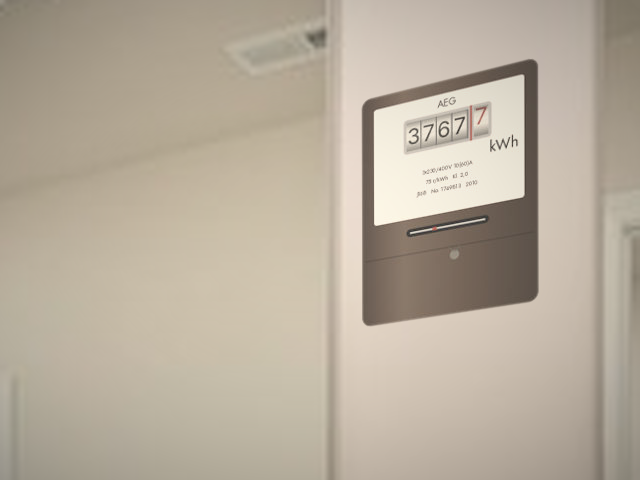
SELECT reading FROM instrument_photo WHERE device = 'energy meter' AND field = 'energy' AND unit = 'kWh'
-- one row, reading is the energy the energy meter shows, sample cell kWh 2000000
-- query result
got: kWh 3767.7
